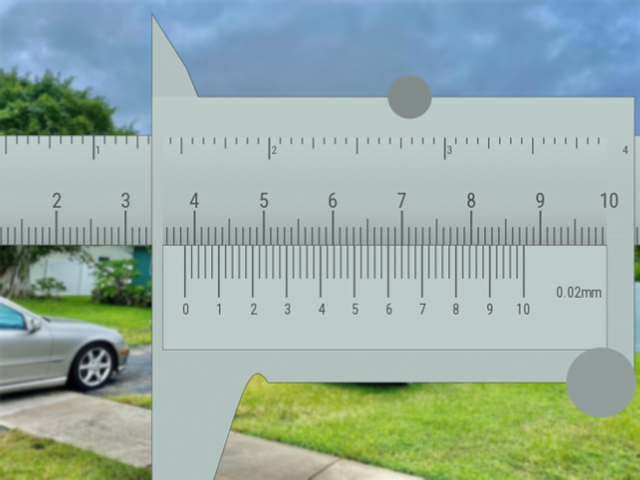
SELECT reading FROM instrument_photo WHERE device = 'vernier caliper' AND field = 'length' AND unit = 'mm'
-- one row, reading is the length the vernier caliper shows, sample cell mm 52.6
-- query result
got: mm 38.6
